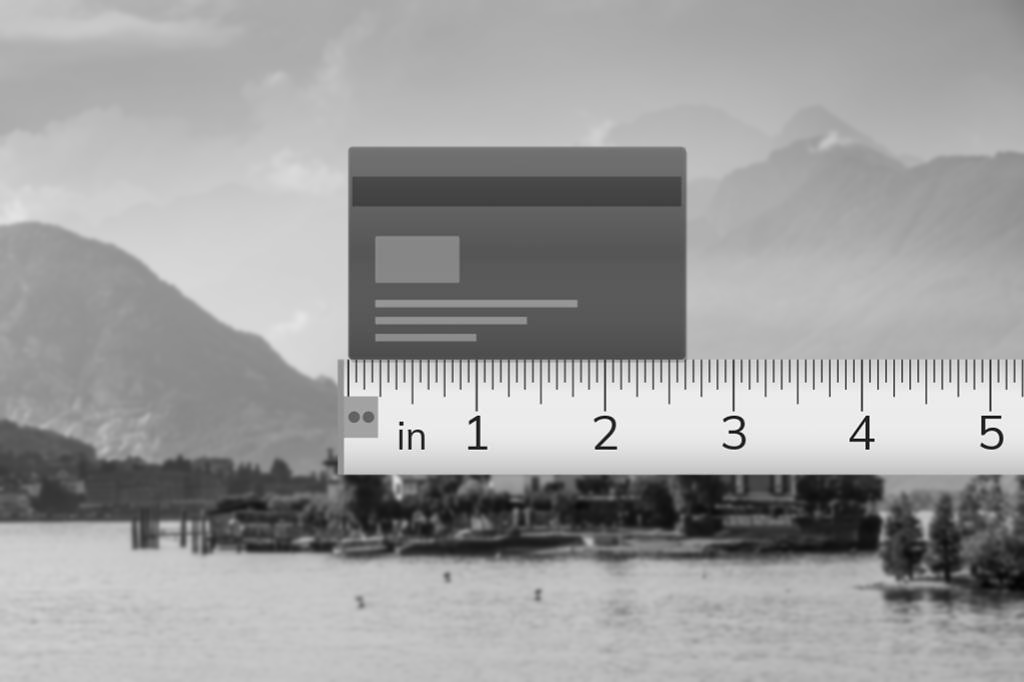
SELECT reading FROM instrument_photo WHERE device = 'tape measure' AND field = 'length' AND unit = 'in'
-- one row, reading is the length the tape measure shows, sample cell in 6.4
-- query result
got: in 2.625
